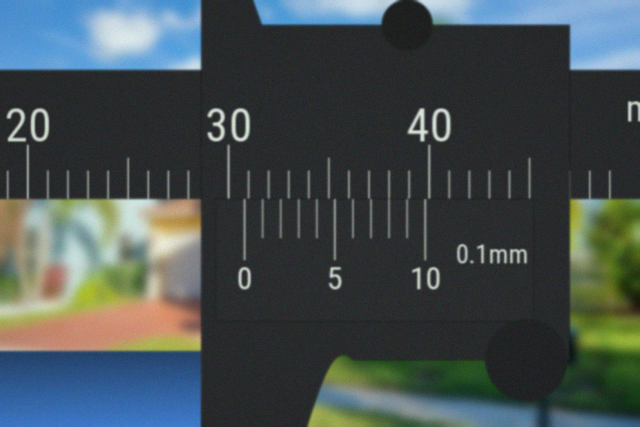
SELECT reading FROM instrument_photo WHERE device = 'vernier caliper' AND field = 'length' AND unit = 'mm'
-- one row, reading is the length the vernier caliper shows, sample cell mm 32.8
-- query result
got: mm 30.8
